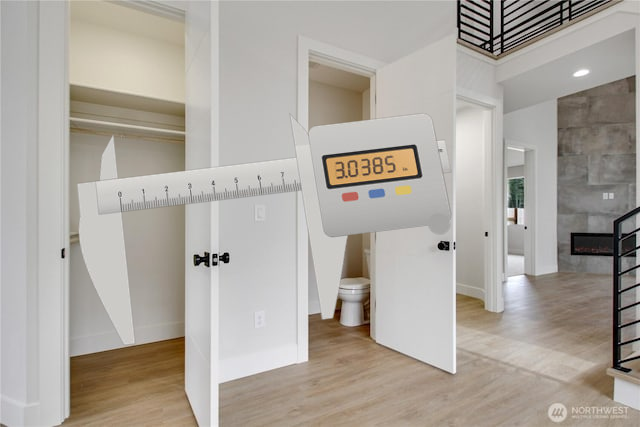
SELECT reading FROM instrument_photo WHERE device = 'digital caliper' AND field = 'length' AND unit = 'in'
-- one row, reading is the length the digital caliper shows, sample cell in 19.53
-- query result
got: in 3.0385
